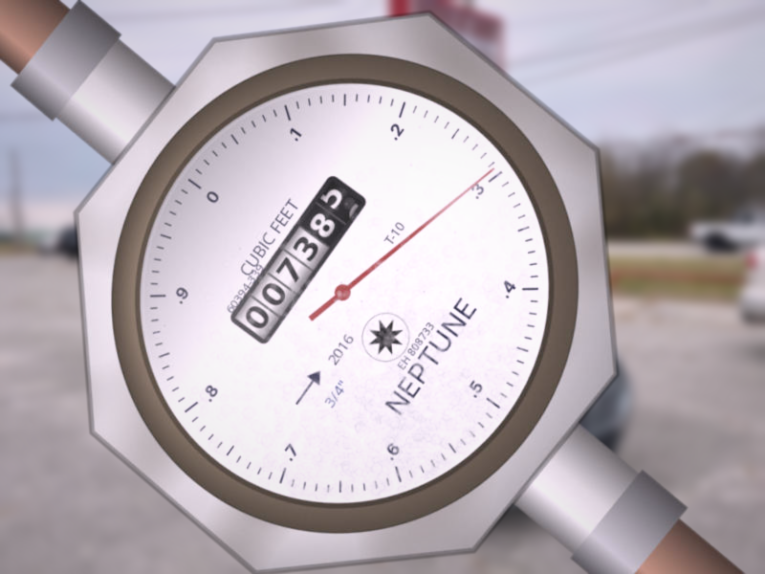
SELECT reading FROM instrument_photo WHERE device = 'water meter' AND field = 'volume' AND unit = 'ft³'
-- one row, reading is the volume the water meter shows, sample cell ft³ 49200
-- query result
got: ft³ 7385.29
